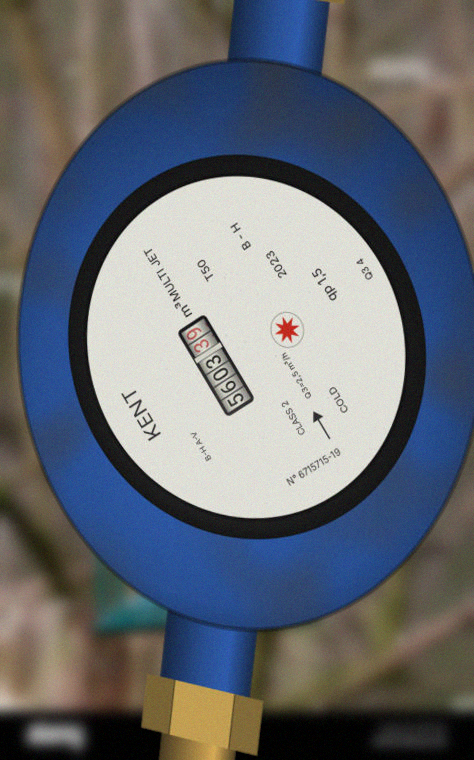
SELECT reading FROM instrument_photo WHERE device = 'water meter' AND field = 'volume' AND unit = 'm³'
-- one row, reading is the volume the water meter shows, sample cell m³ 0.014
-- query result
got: m³ 5603.39
